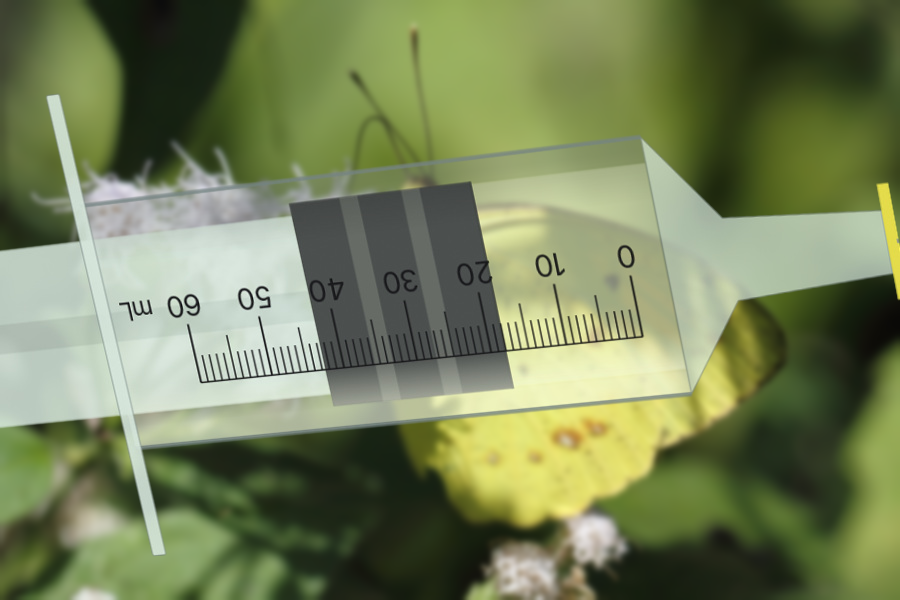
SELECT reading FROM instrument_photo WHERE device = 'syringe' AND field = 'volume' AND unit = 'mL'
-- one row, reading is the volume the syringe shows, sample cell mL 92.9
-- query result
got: mL 18
